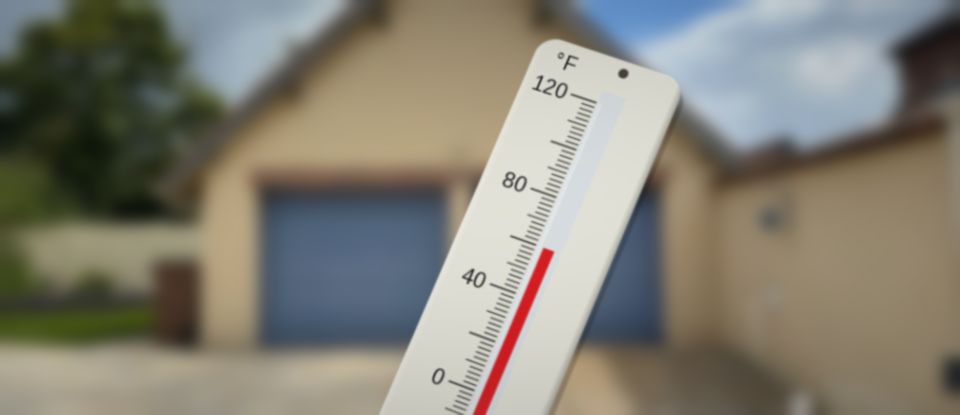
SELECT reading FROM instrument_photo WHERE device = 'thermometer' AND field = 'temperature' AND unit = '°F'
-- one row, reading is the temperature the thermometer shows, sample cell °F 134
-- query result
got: °F 60
